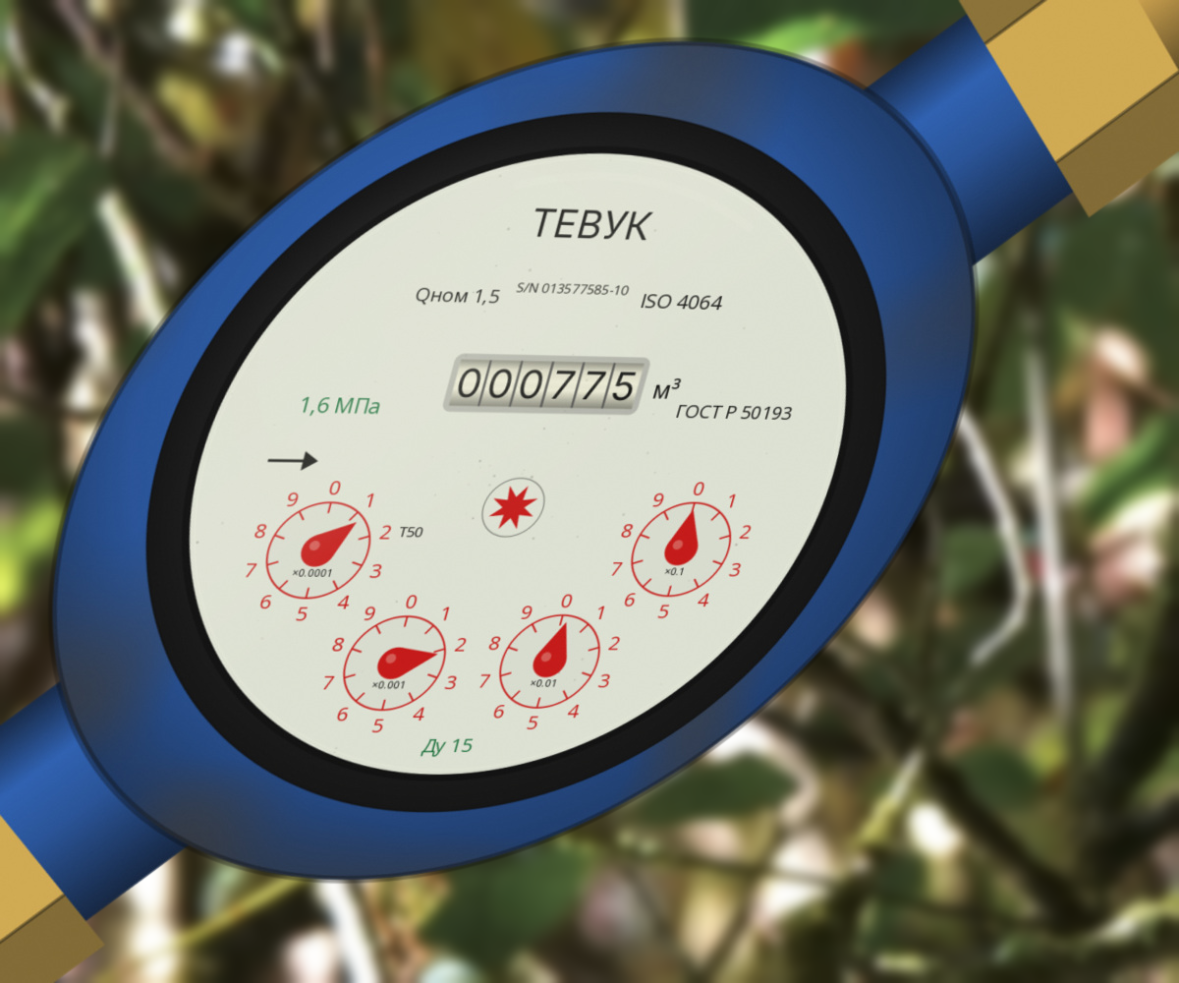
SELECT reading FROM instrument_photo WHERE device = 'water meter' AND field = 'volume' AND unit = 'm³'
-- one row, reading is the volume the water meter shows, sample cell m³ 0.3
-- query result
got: m³ 775.0021
